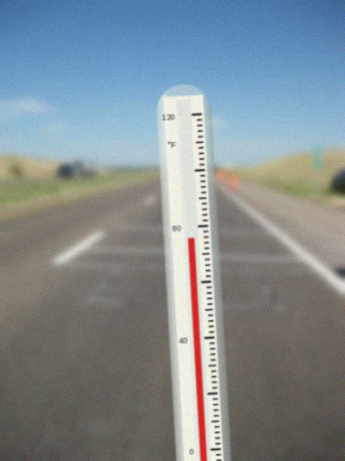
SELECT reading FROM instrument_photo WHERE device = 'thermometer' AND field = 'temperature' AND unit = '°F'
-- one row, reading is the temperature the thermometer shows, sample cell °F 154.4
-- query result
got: °F 76
